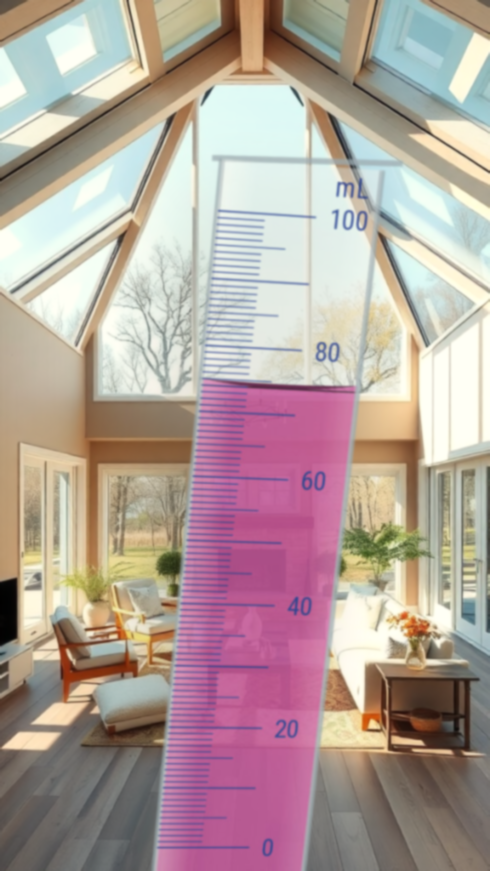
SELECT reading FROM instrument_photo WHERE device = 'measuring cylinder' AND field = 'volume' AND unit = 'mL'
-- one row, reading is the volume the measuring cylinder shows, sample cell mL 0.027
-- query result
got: mL 74
